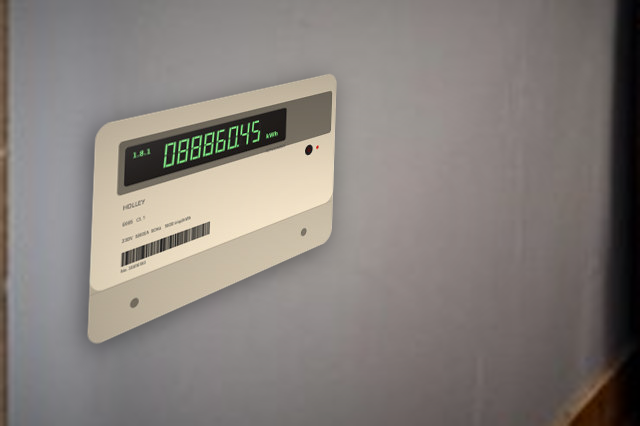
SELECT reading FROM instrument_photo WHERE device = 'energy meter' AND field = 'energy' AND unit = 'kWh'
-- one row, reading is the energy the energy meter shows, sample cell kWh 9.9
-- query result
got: kWh 88860.45
